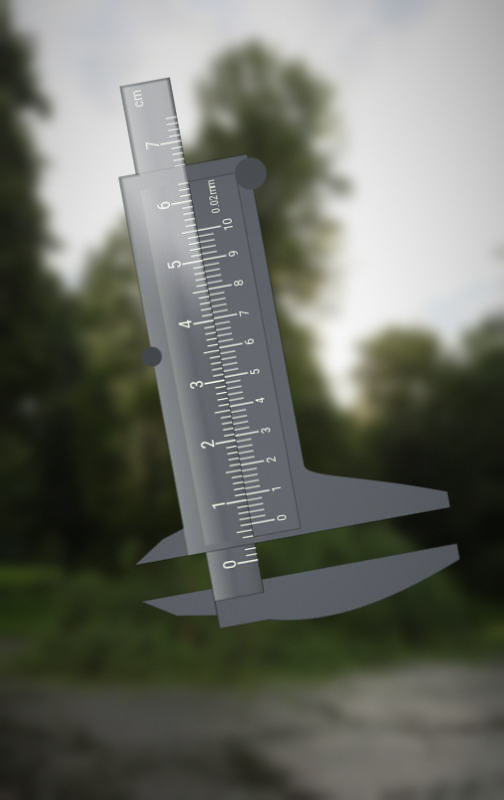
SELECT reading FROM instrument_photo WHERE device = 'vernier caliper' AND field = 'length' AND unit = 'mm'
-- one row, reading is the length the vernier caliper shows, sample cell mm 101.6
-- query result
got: mm 6.0
